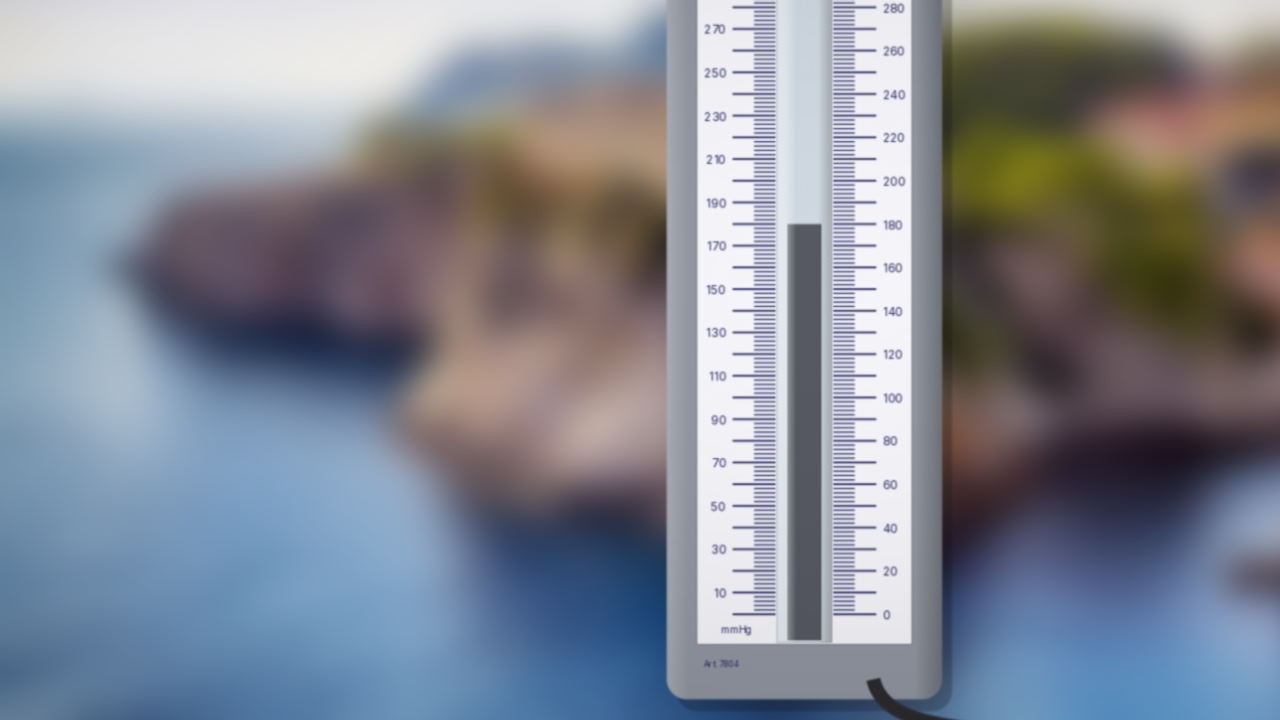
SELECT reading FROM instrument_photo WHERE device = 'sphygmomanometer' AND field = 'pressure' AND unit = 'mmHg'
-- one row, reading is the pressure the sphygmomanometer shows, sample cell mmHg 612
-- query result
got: mmHg 180
